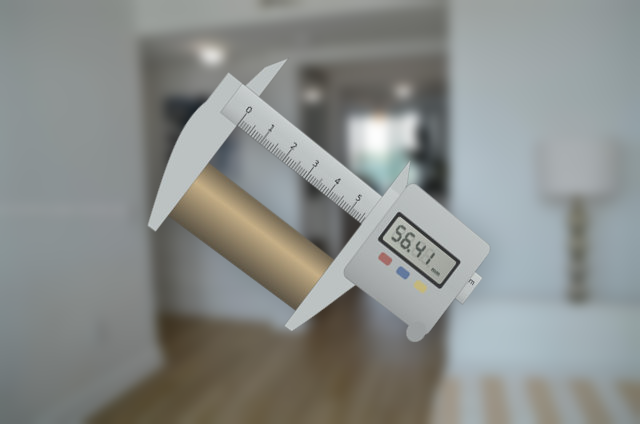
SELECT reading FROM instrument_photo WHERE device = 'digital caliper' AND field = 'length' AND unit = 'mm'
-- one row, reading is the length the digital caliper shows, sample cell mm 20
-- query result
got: mm 56.41
